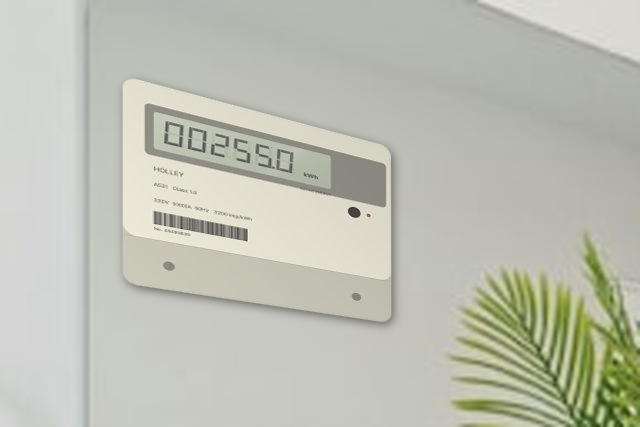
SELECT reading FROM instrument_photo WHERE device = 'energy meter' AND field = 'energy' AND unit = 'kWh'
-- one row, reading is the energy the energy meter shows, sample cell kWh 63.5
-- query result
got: kWh 255.0
